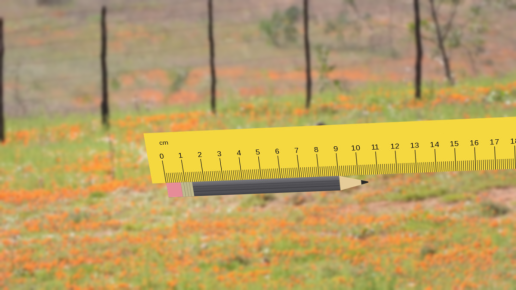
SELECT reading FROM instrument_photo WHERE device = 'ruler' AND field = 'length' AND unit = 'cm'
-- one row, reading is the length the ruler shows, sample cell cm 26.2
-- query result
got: cm 10.5
